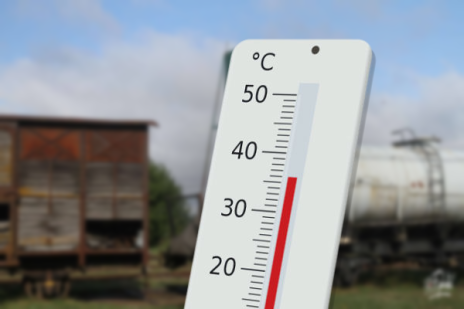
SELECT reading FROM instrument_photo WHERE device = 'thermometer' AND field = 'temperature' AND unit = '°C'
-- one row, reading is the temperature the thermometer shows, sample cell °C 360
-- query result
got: °C 36
